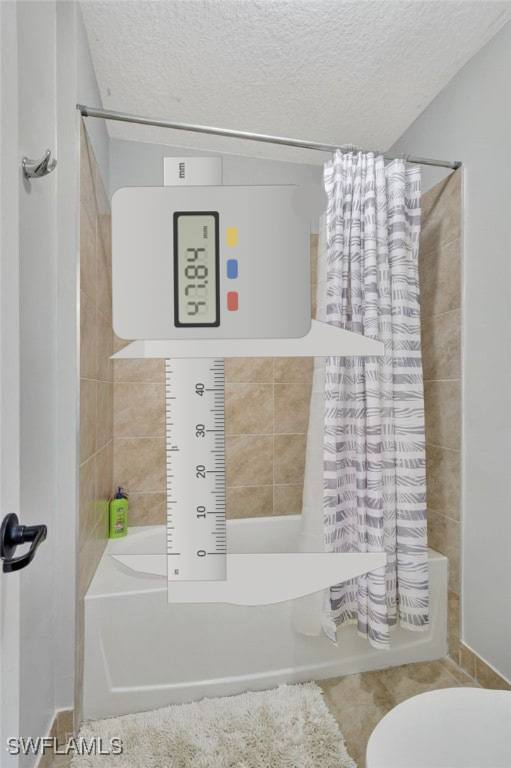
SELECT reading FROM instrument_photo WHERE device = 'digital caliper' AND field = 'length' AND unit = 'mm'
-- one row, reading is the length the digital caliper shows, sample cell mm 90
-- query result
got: mm 47.84
